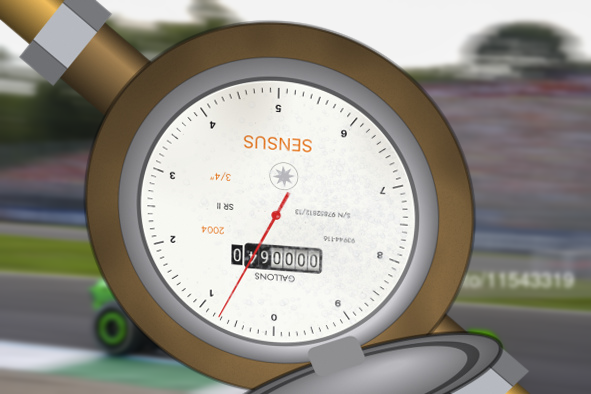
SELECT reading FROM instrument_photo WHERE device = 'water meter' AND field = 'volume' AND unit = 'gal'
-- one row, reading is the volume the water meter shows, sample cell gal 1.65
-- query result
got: gal 640.7
